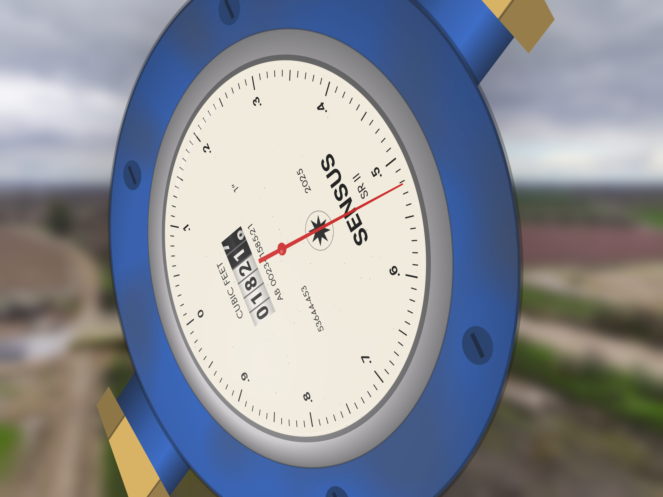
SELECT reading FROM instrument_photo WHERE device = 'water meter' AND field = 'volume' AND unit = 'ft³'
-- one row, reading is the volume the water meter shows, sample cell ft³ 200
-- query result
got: ft³ 18217.52
